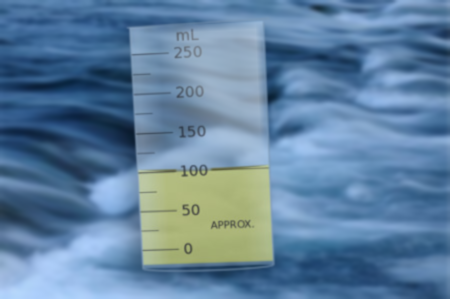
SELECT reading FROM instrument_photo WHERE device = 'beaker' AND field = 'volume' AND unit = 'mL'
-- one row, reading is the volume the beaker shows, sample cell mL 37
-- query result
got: mL 100
